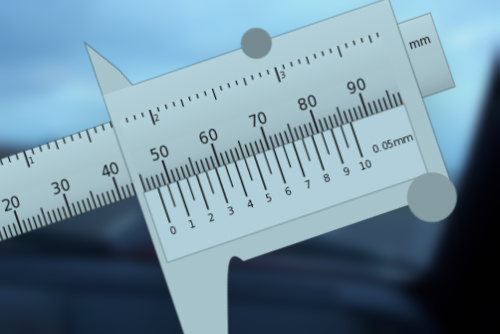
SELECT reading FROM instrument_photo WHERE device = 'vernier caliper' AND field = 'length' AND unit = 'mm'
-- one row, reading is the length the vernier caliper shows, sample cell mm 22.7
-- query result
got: mm 47.5
